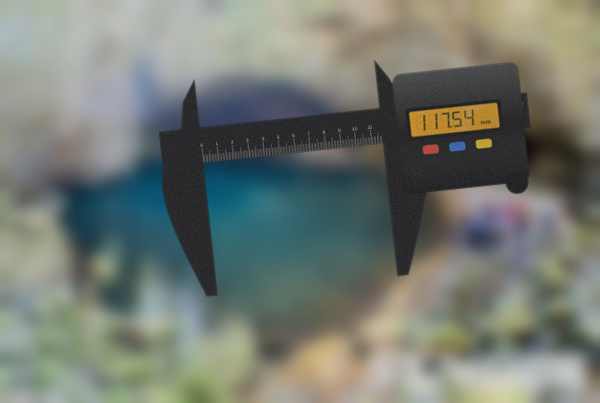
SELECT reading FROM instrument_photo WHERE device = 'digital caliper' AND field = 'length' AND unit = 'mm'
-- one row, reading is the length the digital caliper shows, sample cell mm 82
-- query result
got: mm 117.54
